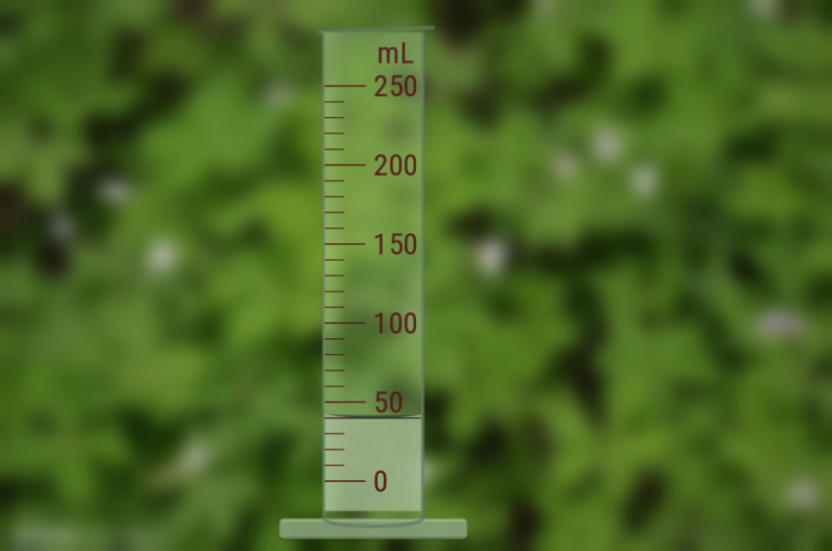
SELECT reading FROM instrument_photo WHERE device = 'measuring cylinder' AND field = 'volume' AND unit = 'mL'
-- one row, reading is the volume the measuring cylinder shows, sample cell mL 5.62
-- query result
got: mL 40
